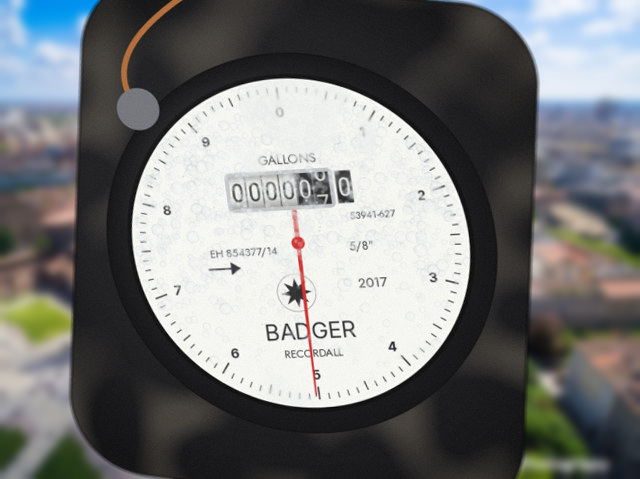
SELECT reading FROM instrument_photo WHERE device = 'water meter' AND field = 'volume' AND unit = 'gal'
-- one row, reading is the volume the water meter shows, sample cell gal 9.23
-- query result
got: gal 65.0
